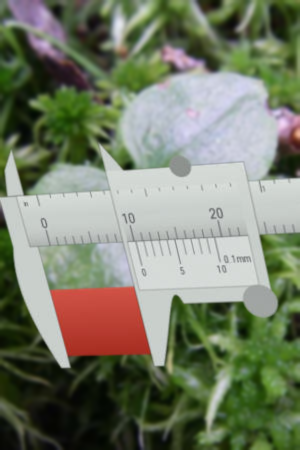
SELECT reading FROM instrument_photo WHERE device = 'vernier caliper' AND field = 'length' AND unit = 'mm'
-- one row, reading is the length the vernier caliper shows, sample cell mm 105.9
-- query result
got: mm 10.2
